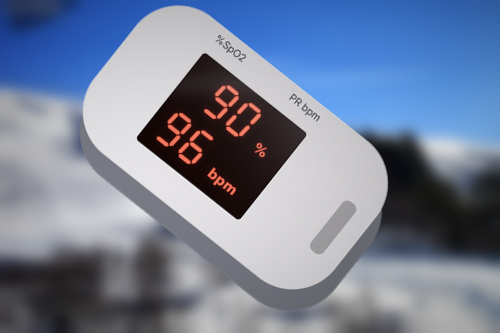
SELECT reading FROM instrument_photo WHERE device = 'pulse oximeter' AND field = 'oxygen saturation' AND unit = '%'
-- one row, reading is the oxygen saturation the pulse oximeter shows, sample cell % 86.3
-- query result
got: % 90
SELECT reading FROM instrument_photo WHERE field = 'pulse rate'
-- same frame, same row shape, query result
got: bpm 96
